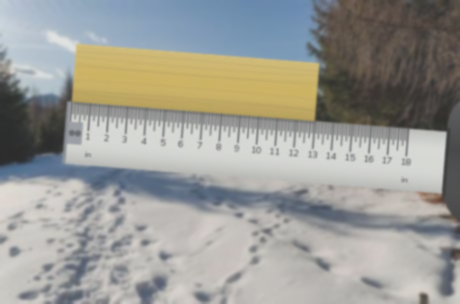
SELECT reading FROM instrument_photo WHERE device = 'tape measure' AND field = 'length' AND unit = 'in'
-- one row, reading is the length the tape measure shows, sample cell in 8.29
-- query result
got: in 13
